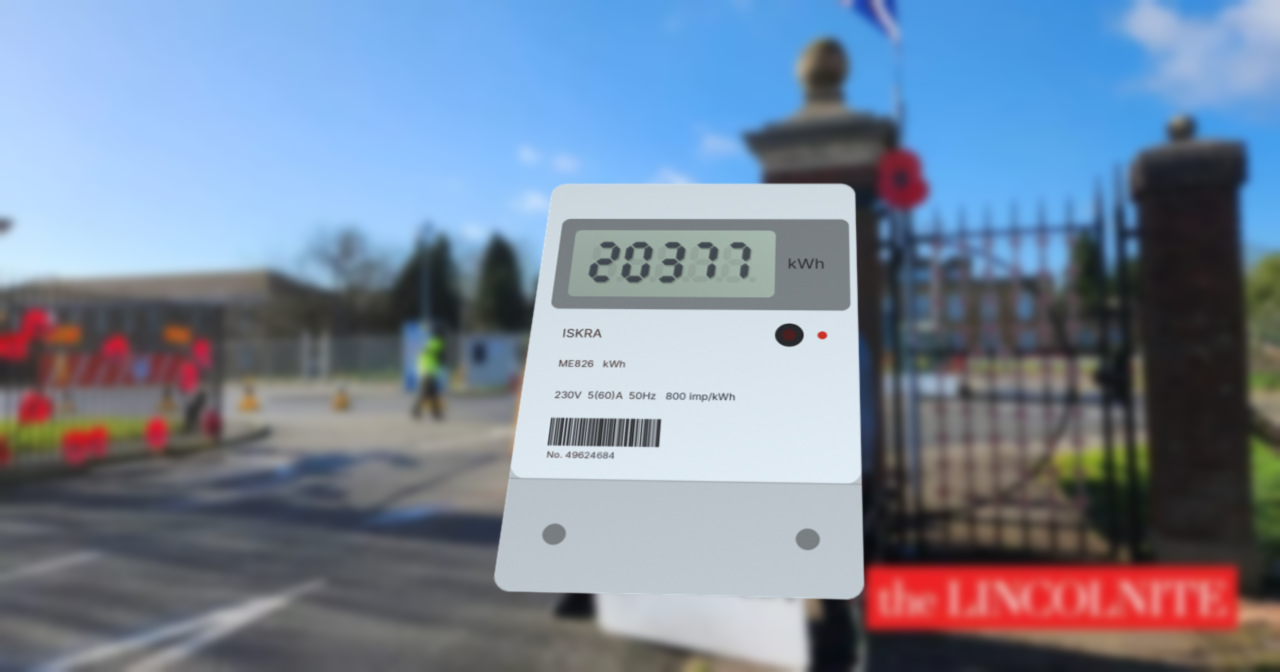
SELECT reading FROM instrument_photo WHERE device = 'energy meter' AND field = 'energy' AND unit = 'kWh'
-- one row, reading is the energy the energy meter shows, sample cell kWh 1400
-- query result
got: kWh 20377
